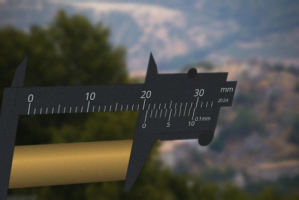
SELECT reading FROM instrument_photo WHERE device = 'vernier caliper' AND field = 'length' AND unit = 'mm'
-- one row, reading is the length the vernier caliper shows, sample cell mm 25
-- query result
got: mm 20.8
